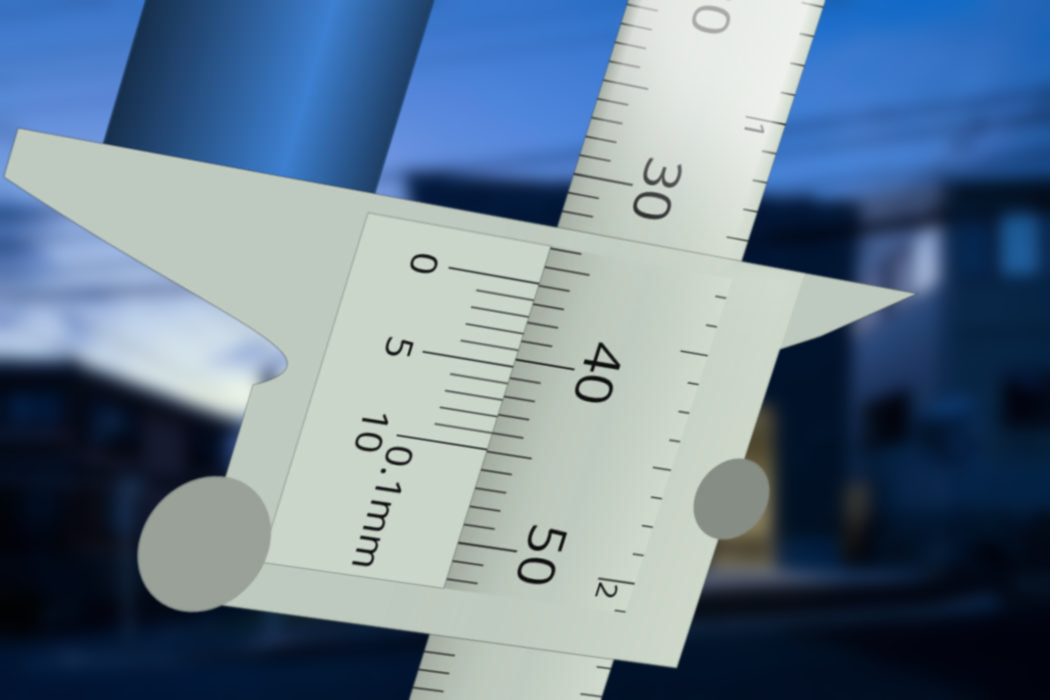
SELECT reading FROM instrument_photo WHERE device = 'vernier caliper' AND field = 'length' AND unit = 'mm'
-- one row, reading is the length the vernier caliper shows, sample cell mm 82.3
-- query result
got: mm 35.9
